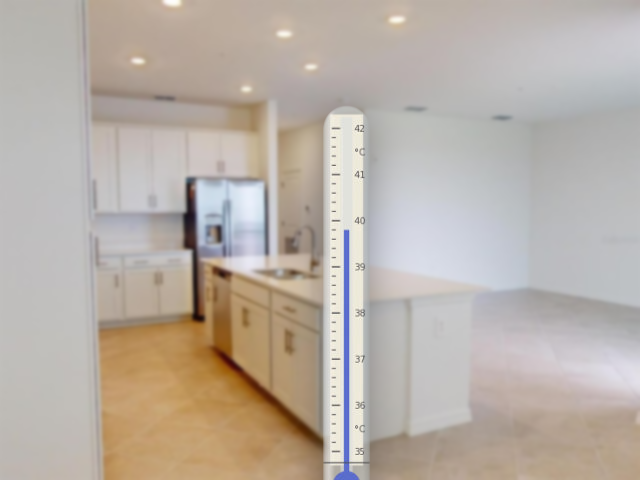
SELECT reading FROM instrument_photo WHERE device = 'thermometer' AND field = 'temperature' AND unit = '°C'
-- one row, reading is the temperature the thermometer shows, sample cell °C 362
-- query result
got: °C 39.8
